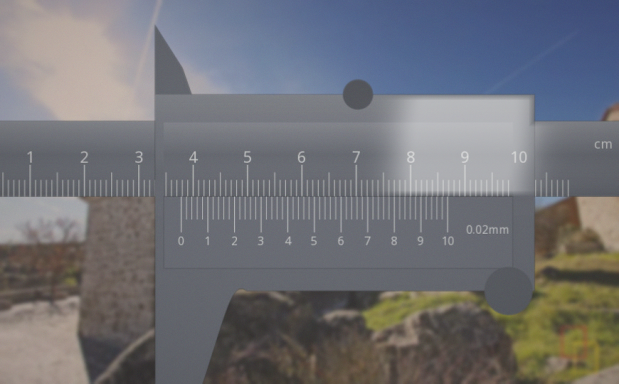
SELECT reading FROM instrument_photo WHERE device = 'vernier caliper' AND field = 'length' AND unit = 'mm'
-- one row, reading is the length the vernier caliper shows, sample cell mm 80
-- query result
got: mm 37.8
